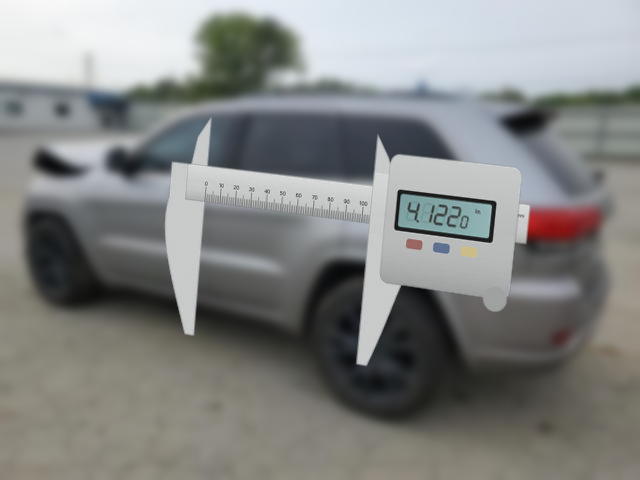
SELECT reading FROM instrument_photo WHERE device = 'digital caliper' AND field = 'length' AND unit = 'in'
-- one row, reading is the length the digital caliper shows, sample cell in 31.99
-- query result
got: in 4.1220
